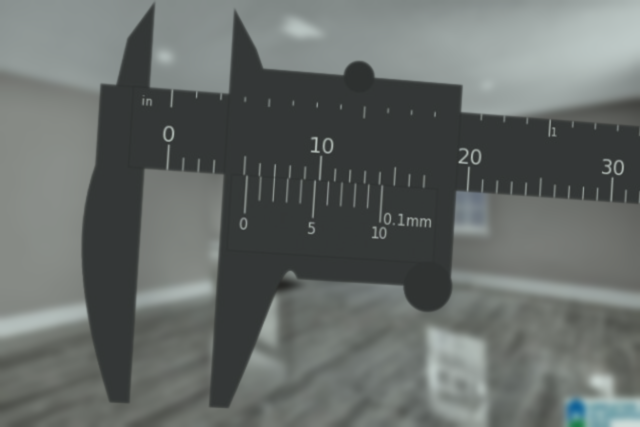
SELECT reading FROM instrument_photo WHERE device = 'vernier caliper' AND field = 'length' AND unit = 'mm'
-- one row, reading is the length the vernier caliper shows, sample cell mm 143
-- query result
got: mm 5.2
